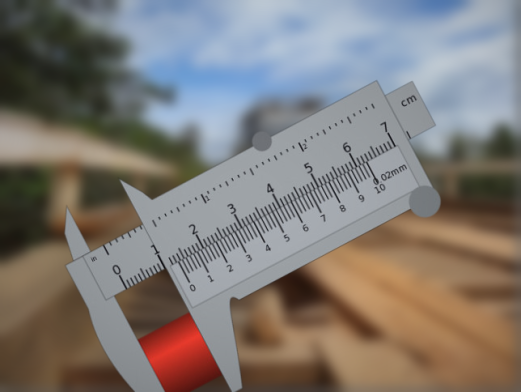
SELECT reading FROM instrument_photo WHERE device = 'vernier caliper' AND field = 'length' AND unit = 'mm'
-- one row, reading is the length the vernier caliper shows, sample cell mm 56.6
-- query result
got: mm 13.5
